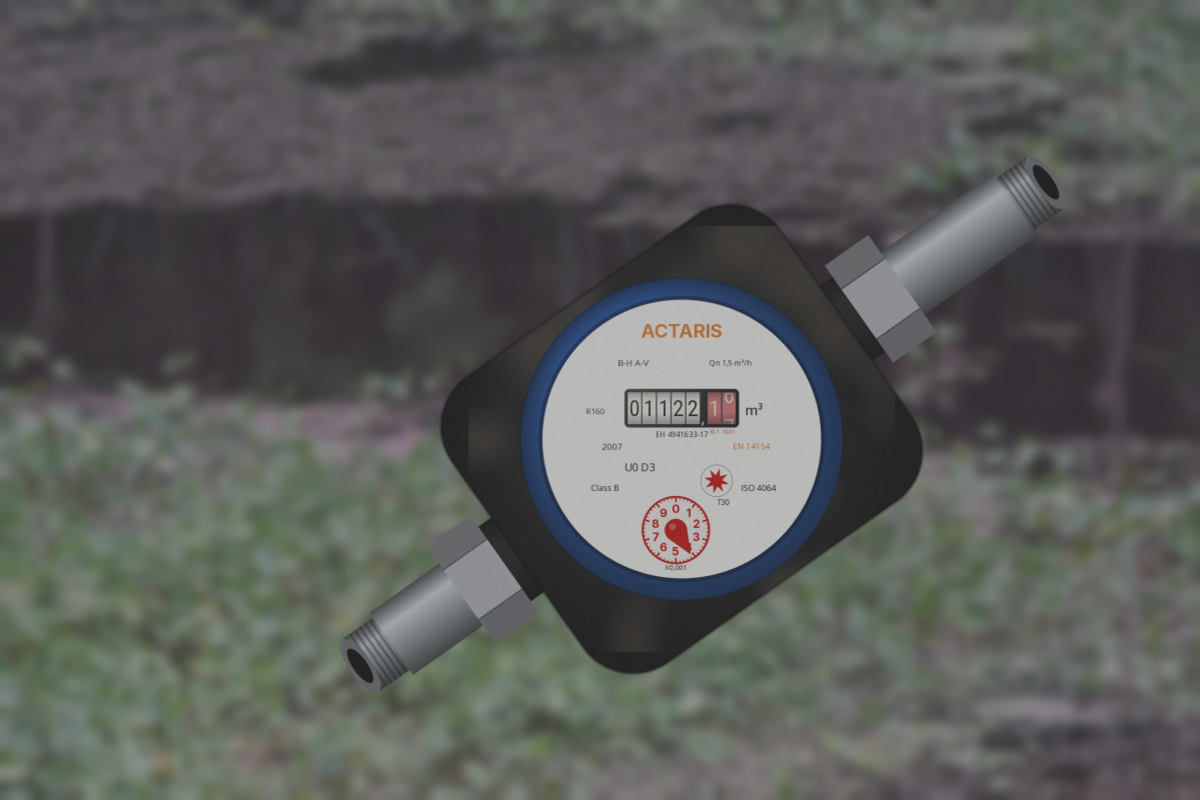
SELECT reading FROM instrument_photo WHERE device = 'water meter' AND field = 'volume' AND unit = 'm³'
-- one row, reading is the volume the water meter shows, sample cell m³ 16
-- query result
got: m³ 1122.164
